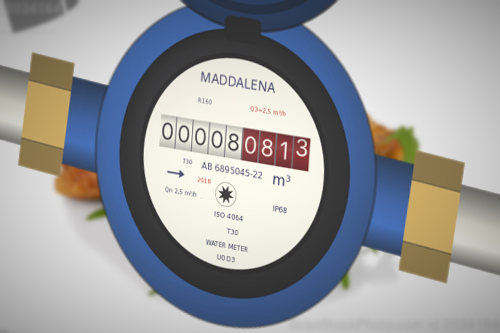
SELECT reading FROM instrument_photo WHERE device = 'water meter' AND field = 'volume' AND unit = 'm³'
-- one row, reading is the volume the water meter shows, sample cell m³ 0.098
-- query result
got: m³ 8.0813
